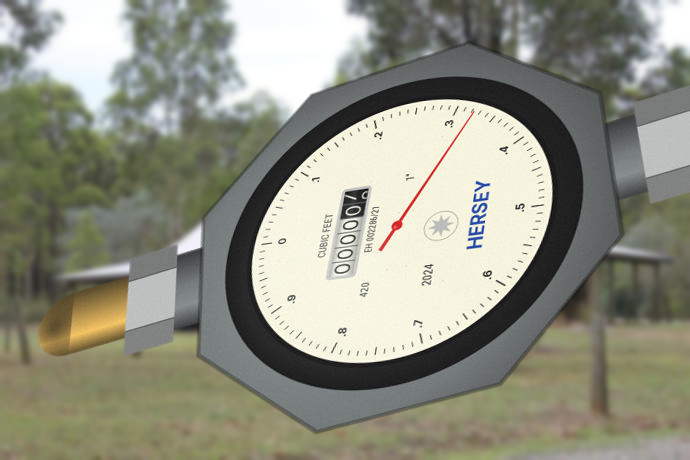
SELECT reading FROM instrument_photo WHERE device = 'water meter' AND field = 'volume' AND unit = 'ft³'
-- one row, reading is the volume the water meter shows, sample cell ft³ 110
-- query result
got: ft³ 7.32
